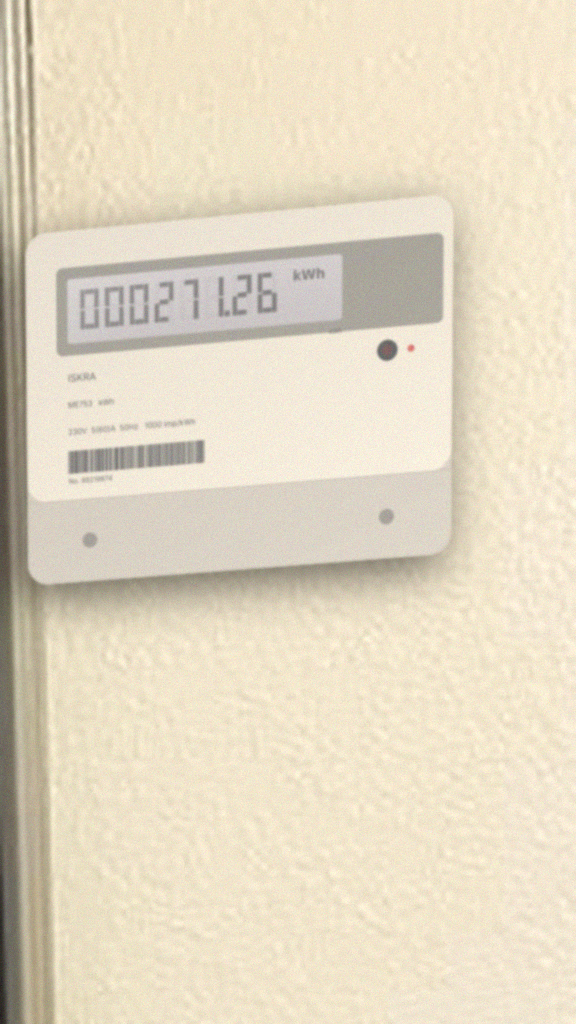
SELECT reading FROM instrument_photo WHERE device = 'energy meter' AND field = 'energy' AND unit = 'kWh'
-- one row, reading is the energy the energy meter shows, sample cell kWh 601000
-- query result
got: kWh 271.26
